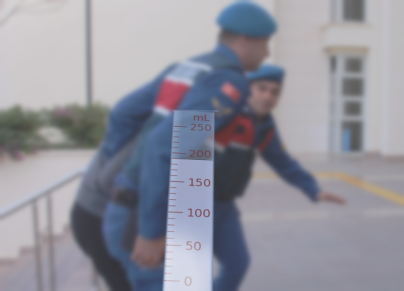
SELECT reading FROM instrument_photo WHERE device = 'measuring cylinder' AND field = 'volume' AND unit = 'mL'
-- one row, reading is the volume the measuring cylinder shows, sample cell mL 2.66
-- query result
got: mL 190
